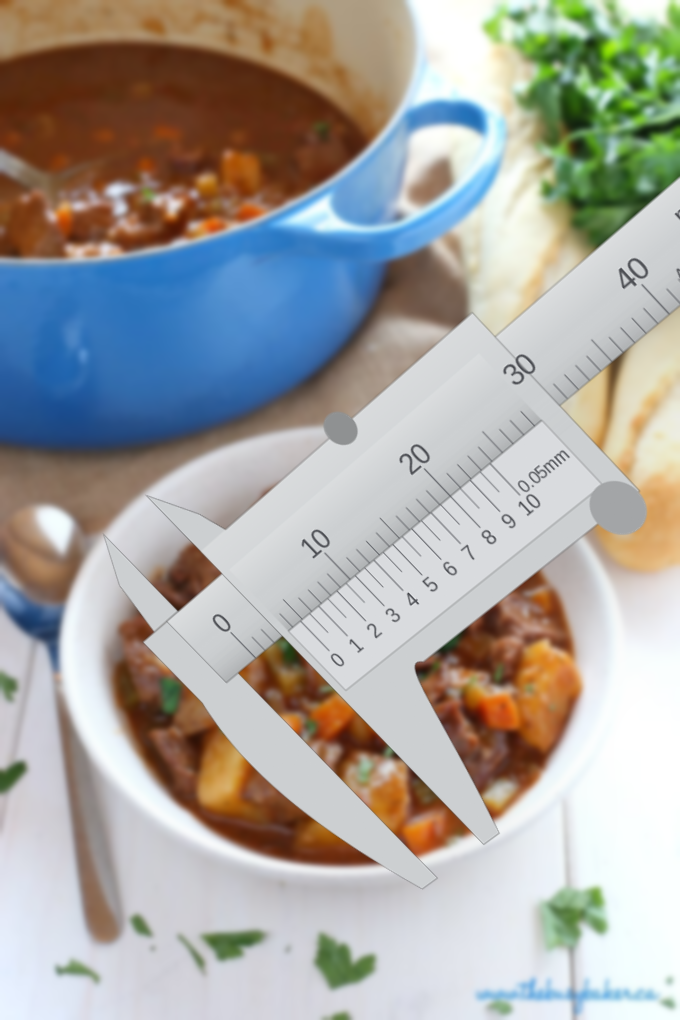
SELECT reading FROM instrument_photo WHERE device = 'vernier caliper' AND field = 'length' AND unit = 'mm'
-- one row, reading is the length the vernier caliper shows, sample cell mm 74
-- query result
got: mm 4.8
